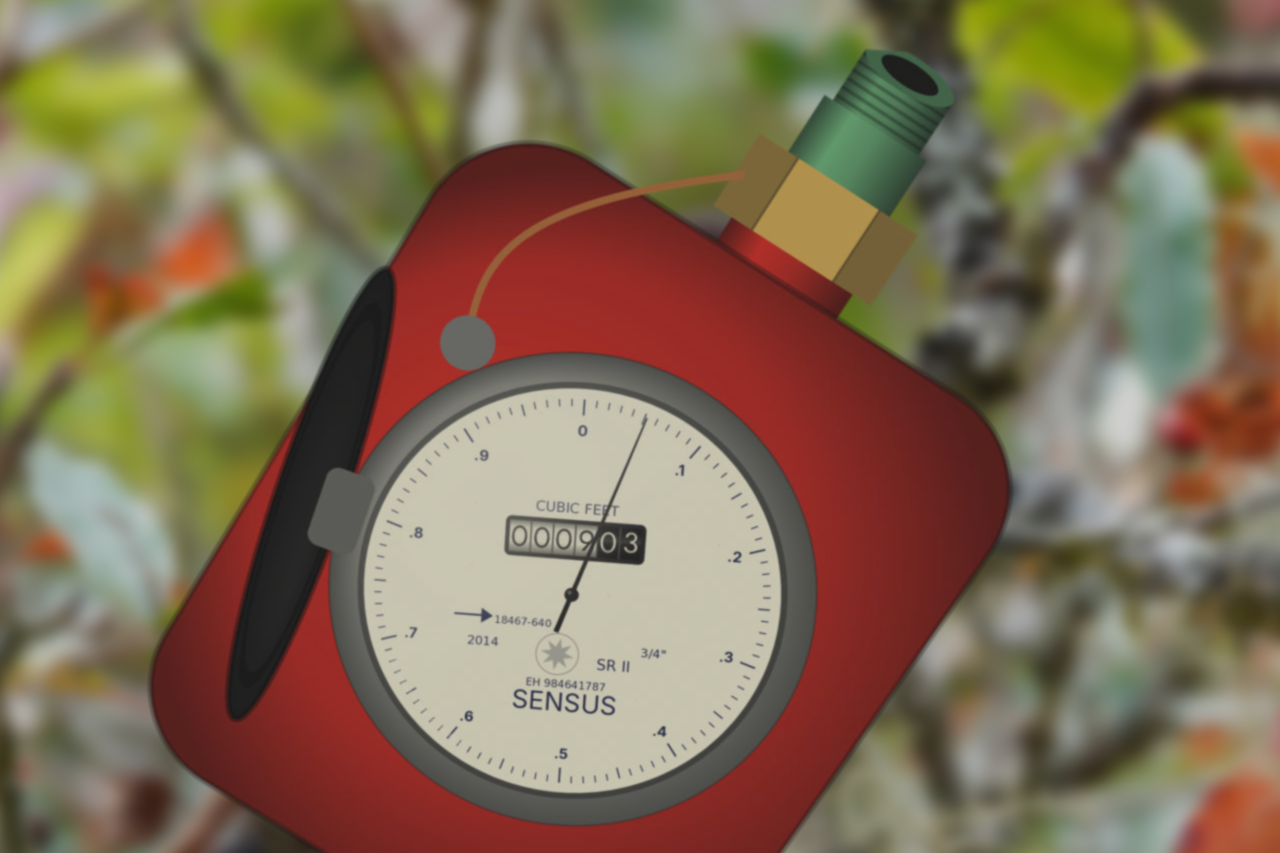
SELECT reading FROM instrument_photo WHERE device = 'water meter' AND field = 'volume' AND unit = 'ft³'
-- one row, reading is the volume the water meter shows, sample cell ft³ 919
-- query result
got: ft³ 903.05
